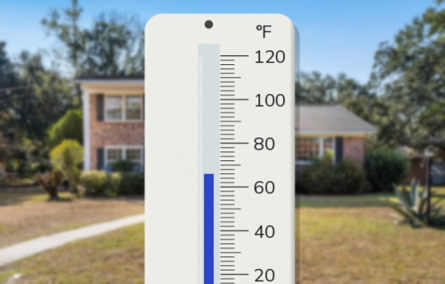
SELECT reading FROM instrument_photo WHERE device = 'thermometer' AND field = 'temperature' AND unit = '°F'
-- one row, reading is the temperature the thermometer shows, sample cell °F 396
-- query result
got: °F 66
